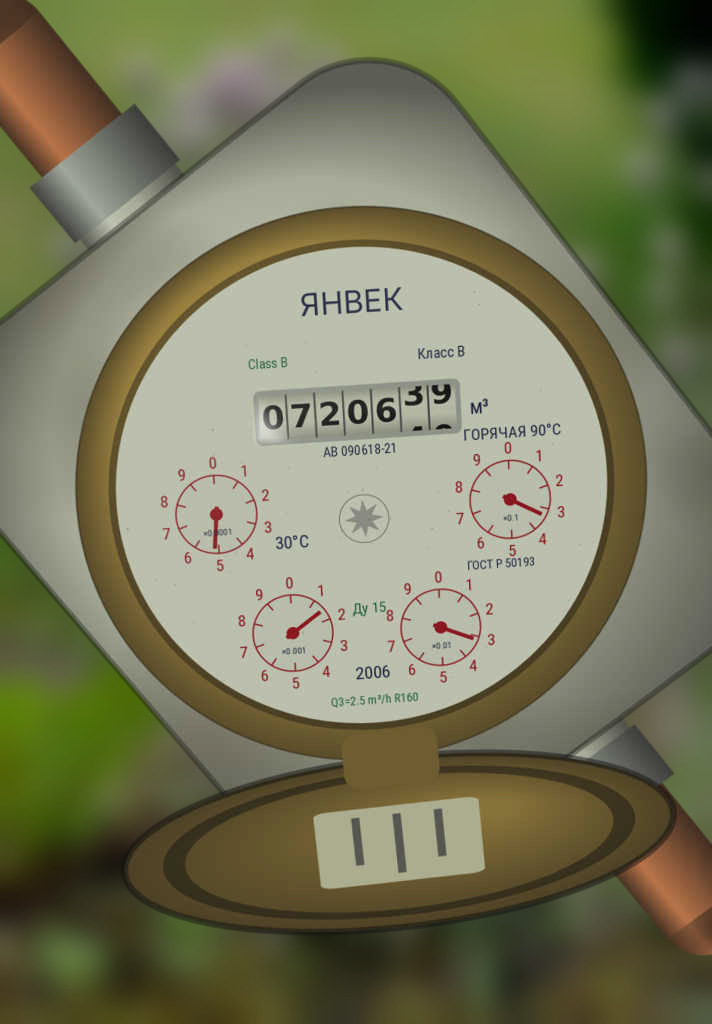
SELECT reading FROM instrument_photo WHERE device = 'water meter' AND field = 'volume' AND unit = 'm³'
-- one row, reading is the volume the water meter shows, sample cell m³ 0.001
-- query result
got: m³ 720639.3315
